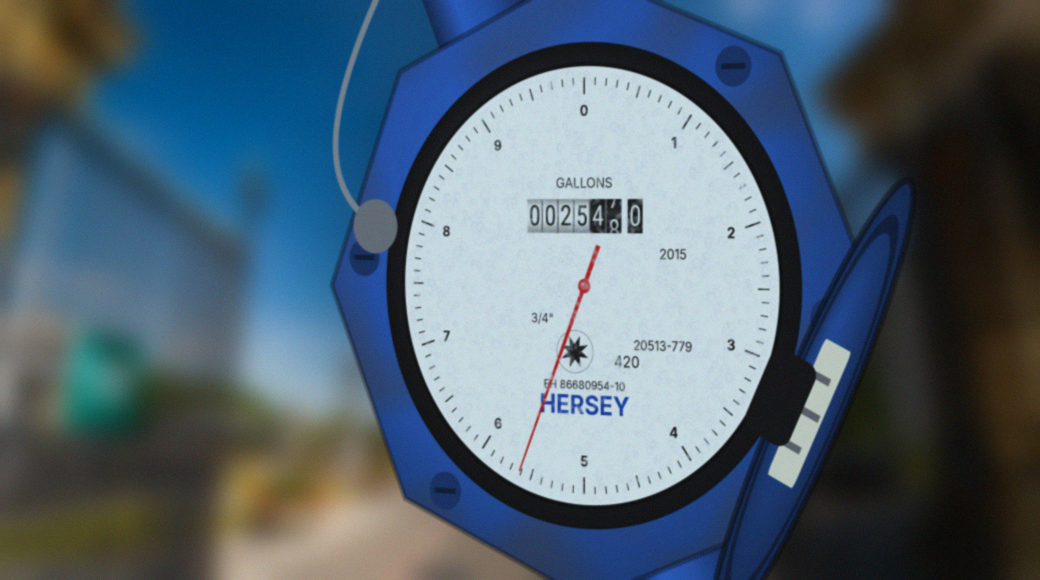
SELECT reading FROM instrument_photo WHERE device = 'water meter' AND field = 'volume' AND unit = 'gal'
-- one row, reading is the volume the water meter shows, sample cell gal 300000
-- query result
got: gal 25475.6
